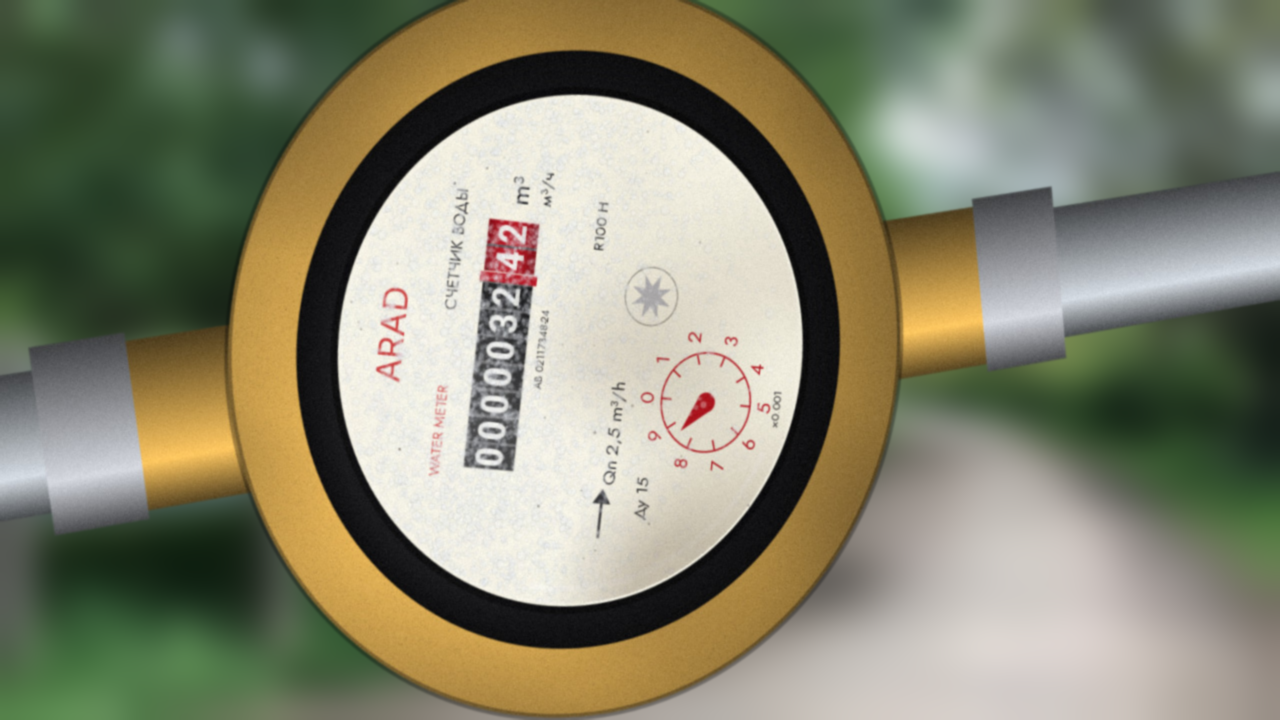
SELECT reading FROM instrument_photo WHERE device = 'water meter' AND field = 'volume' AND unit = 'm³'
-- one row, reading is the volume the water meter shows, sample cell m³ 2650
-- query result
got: m³ 32.428
